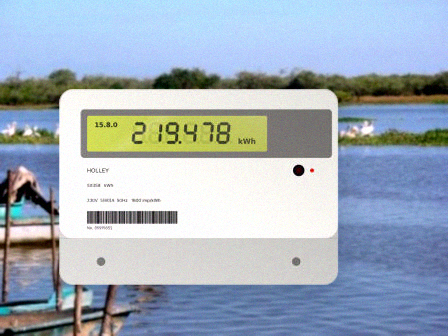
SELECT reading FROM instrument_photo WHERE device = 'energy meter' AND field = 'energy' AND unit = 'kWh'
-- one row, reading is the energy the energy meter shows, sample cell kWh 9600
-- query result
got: kWh 219.478
